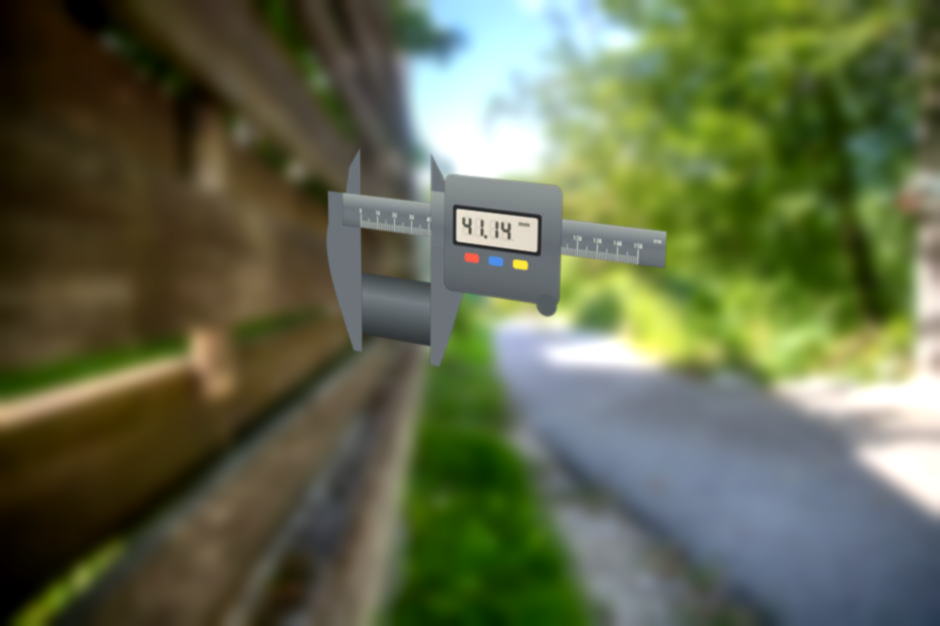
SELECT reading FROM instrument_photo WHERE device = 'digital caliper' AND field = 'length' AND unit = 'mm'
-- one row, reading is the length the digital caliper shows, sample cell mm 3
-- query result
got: mm 41.14
